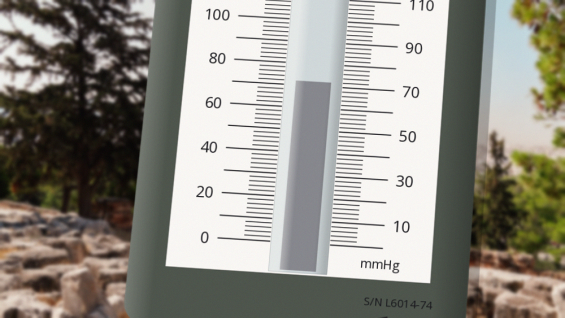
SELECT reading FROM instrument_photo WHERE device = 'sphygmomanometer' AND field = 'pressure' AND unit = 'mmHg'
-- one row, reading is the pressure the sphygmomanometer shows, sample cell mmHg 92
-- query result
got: mmHg 72
